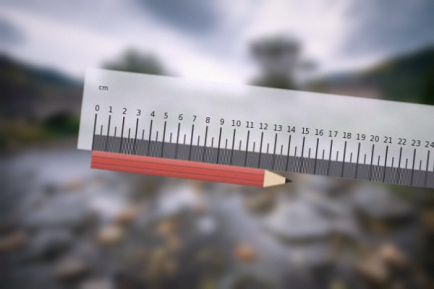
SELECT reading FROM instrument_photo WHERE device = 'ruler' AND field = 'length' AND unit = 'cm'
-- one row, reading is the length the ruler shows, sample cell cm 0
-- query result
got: cm 14.5
